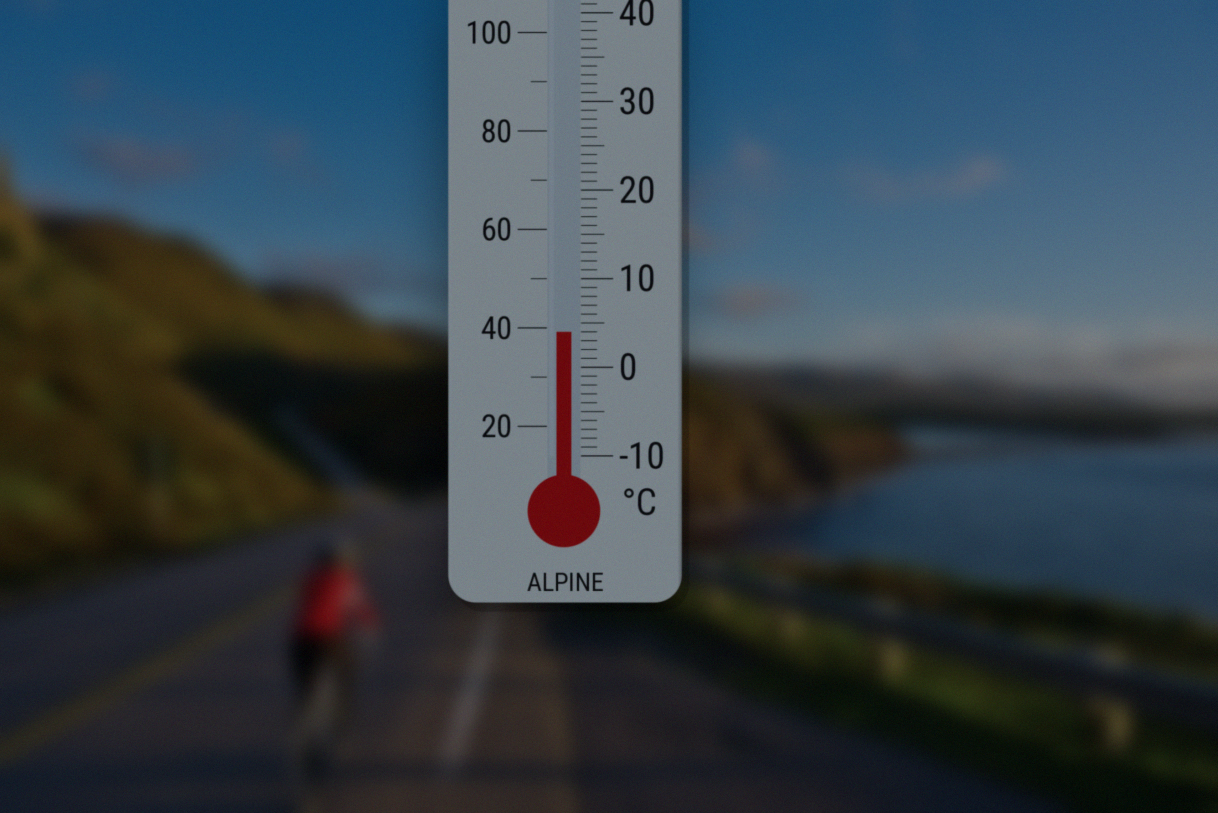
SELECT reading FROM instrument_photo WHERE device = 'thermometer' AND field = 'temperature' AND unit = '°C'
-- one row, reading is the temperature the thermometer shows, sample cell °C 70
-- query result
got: °C 4
